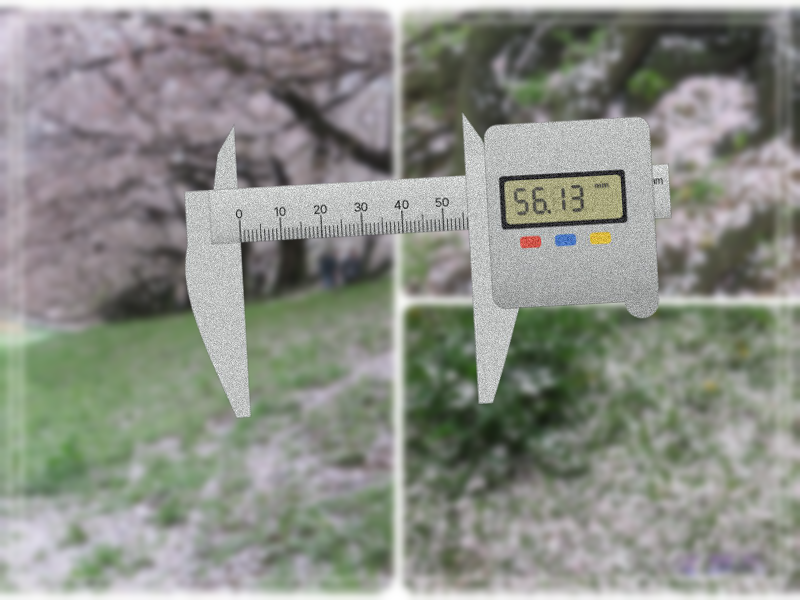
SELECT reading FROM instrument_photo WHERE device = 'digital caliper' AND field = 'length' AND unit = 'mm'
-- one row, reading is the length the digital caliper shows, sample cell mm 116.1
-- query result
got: mm 56.13
